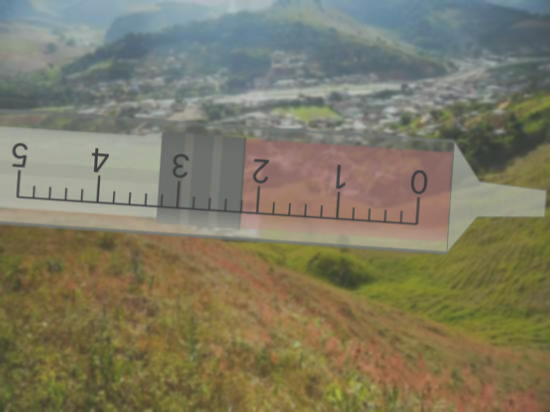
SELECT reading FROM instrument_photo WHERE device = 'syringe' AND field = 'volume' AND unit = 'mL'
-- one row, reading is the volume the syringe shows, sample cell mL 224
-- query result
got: mL 2.2
